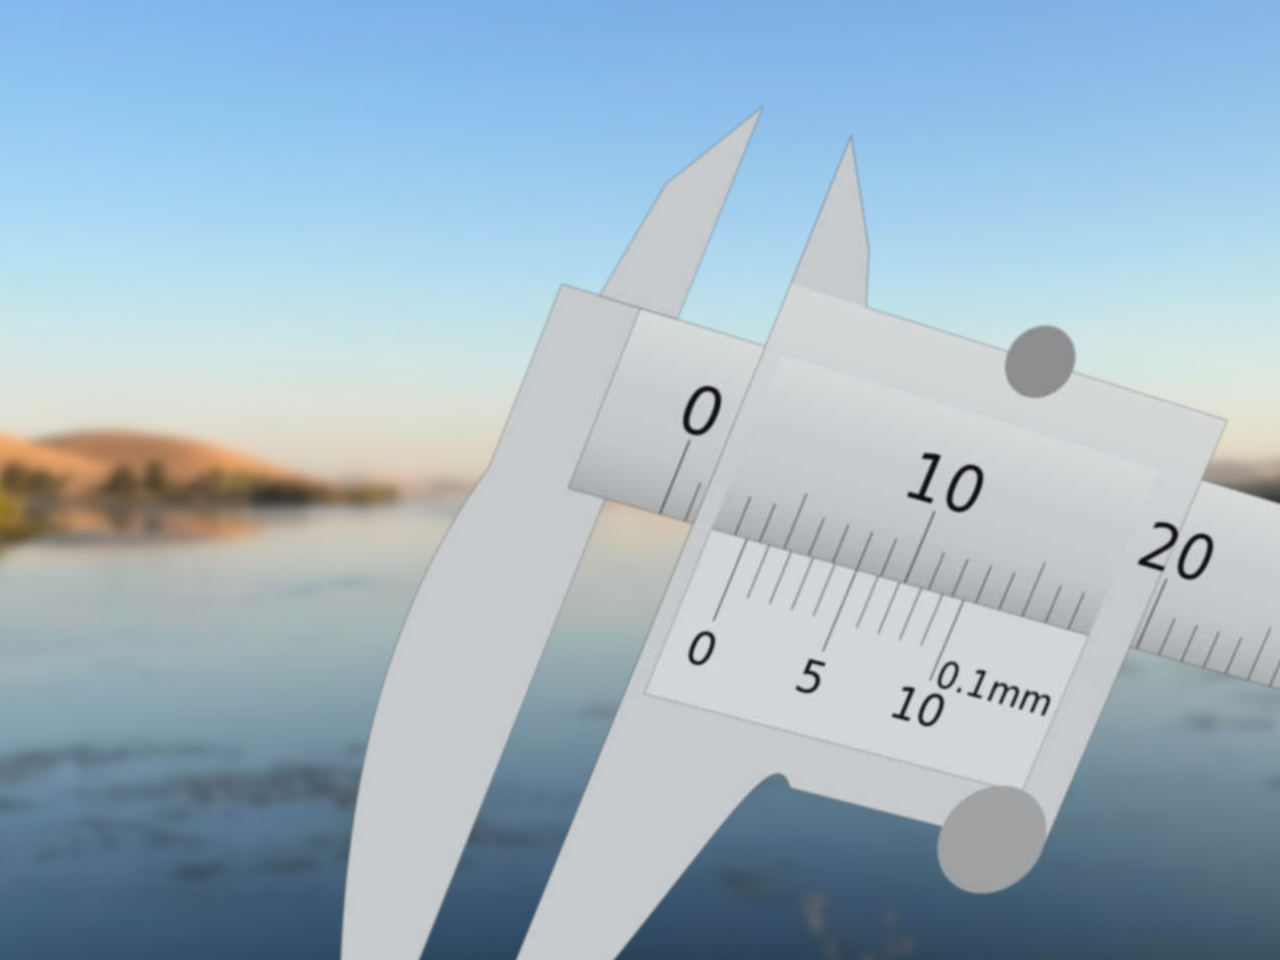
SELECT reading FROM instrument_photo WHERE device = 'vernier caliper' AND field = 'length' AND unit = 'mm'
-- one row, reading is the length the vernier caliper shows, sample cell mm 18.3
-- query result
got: mm 3.5
